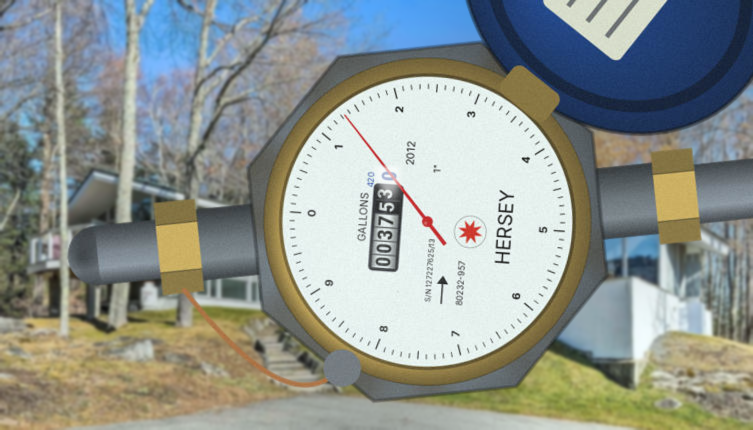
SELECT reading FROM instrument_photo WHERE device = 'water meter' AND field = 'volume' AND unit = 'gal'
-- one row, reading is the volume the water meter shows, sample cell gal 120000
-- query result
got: gal 37531.3
